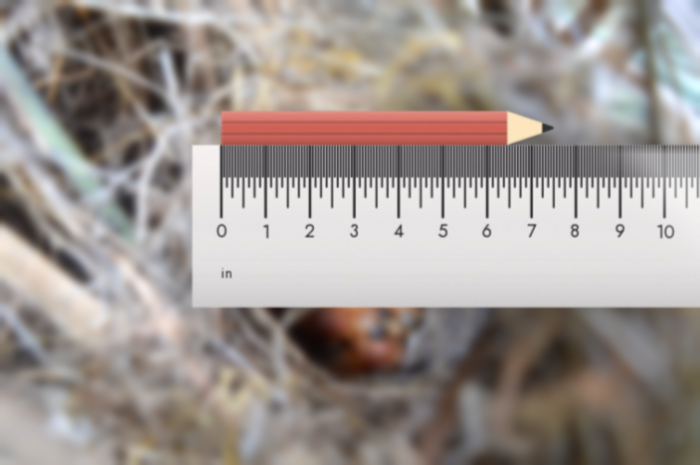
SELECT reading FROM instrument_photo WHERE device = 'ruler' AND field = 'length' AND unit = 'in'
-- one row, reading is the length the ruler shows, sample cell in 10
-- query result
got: in 7.5
